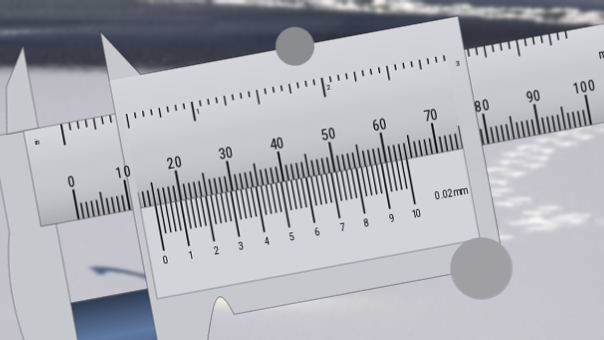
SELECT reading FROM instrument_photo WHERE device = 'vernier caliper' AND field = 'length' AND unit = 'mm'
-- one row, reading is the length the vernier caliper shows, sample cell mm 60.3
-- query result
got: mm 15.0
